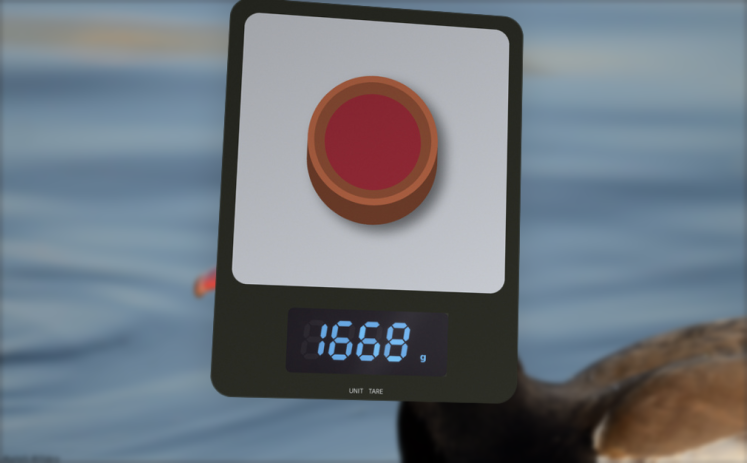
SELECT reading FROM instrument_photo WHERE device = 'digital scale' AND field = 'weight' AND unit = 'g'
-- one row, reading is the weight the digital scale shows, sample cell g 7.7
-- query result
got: g 1668
